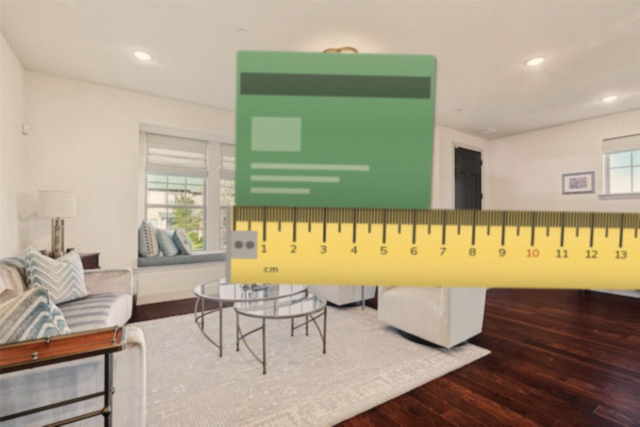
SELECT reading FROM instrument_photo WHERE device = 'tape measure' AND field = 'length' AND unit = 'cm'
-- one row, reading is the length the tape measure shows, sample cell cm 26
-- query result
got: cm 6.5
